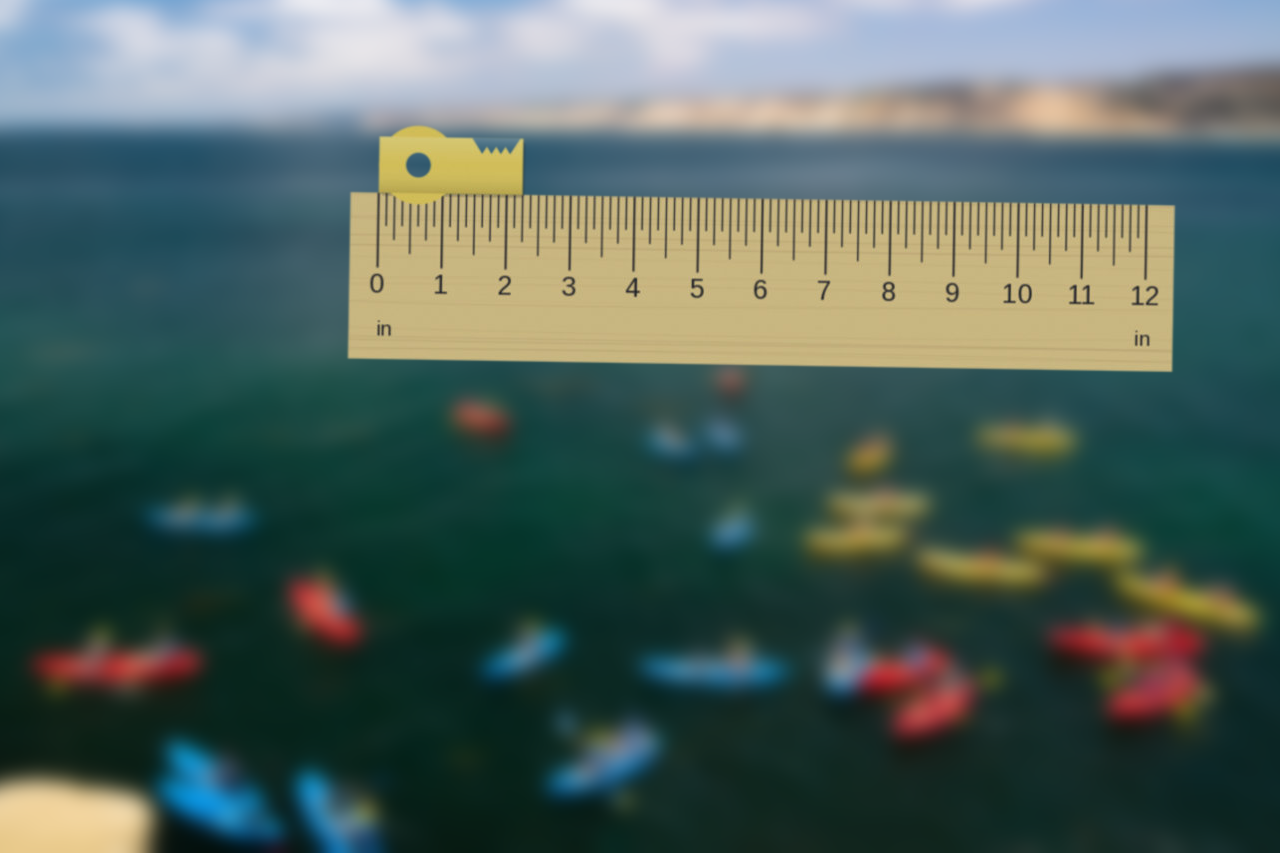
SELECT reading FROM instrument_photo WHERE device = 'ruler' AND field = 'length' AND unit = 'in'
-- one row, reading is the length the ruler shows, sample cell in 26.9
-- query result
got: in 2.25
